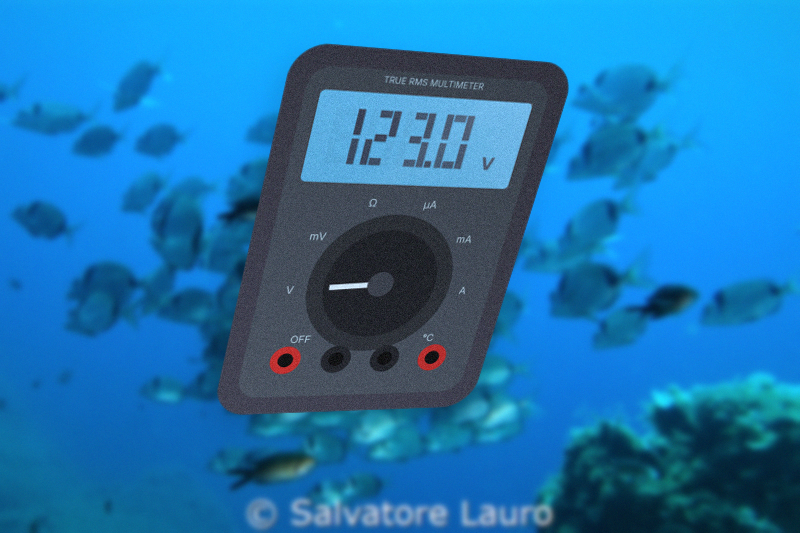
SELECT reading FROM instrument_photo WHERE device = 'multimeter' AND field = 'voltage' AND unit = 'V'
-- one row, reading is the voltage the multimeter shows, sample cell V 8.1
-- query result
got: V 123.0
